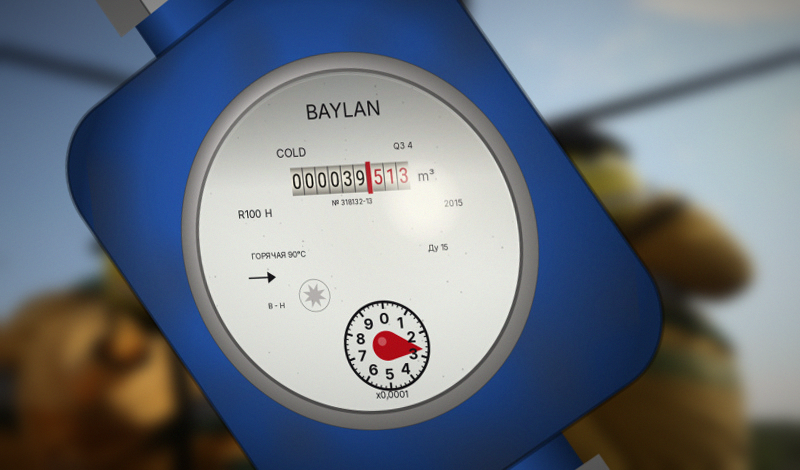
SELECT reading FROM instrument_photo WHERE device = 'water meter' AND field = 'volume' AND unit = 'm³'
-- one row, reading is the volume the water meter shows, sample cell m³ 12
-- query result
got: m³ 39.5132
